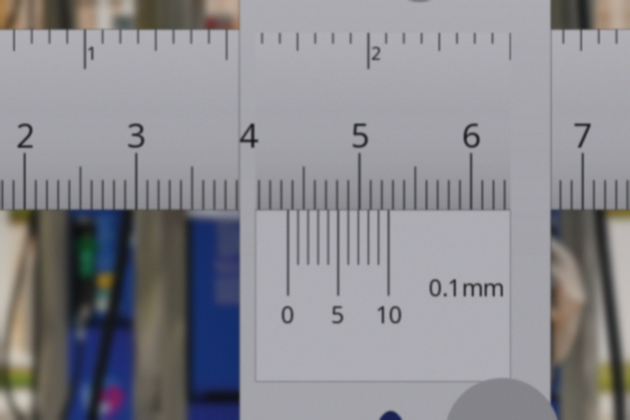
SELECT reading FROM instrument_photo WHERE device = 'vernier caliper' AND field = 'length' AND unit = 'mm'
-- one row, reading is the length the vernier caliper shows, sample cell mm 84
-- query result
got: mm 43.6
